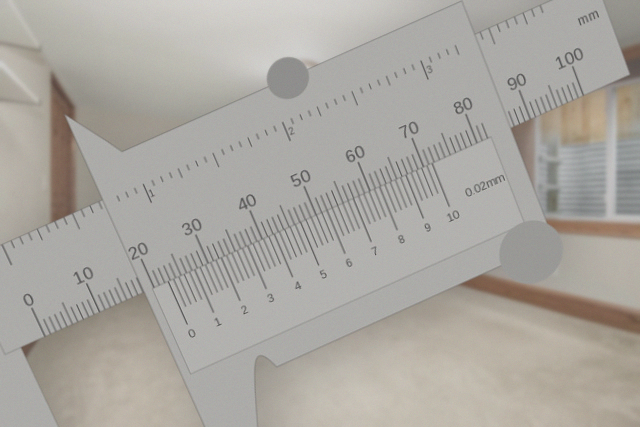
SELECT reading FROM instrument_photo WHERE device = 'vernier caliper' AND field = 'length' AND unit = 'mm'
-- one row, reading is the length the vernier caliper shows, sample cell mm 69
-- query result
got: mm 22.6
